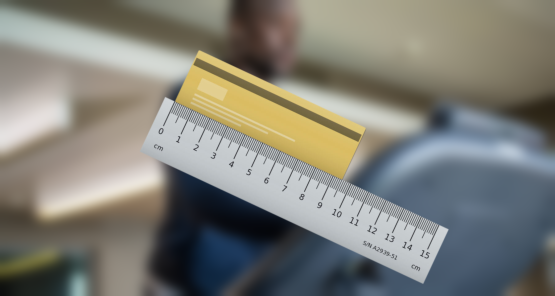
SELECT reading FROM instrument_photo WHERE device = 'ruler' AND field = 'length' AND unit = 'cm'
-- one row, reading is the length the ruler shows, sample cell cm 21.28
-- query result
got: cm 9.5
